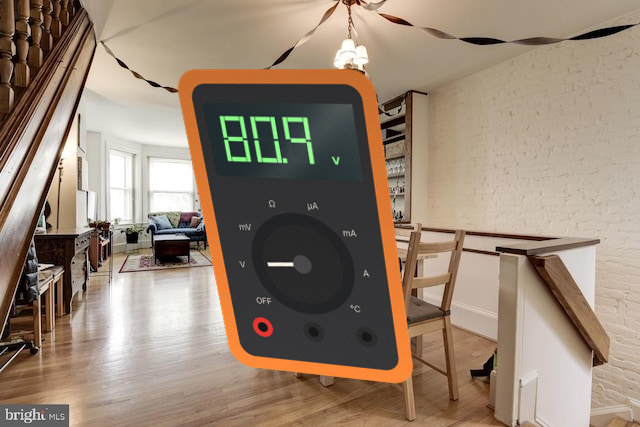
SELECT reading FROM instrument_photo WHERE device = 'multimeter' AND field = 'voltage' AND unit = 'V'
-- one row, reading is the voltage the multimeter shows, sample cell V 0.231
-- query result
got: V 80.9
